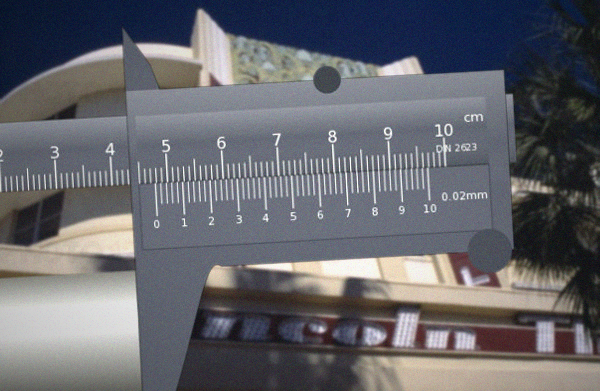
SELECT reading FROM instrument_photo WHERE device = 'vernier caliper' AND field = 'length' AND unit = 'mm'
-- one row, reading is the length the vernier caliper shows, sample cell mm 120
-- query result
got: mm 47.8
